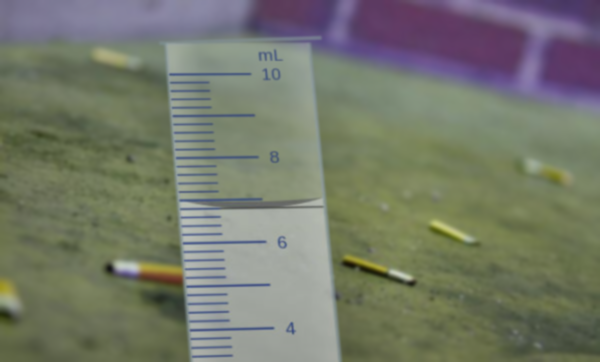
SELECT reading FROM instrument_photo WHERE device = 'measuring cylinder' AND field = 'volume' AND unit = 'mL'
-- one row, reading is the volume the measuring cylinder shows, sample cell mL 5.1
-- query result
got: mL 6.8
